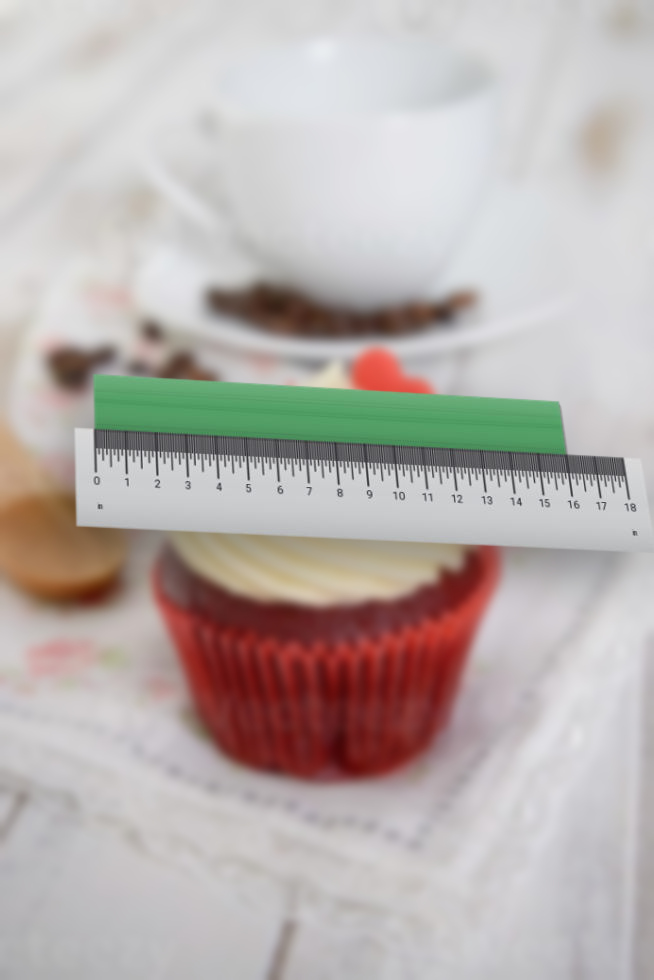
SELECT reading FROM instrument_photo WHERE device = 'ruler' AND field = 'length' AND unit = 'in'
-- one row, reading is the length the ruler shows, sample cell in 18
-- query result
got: in 16
